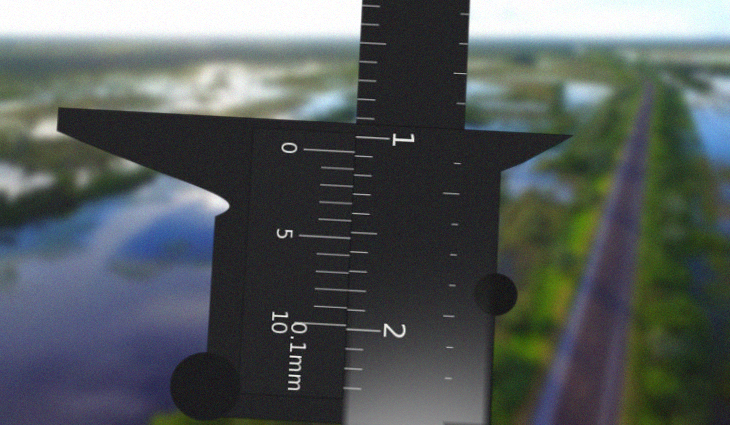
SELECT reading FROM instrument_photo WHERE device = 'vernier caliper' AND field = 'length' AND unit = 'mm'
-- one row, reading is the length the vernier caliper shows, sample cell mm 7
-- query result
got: mm 10.8
